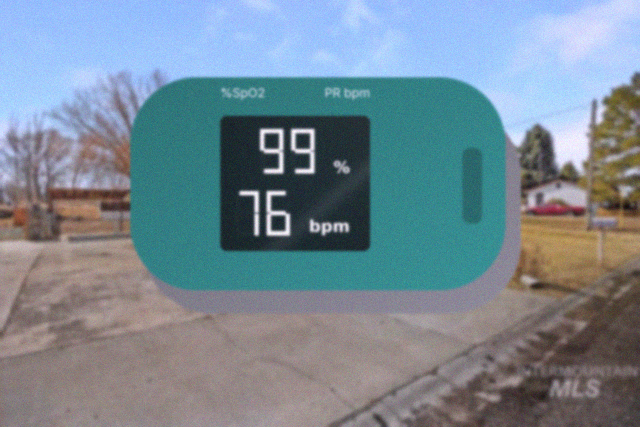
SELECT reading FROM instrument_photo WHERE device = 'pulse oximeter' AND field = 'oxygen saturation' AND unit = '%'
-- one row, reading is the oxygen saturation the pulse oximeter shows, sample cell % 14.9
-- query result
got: % 99
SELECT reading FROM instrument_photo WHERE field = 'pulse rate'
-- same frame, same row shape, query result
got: bpm 76
